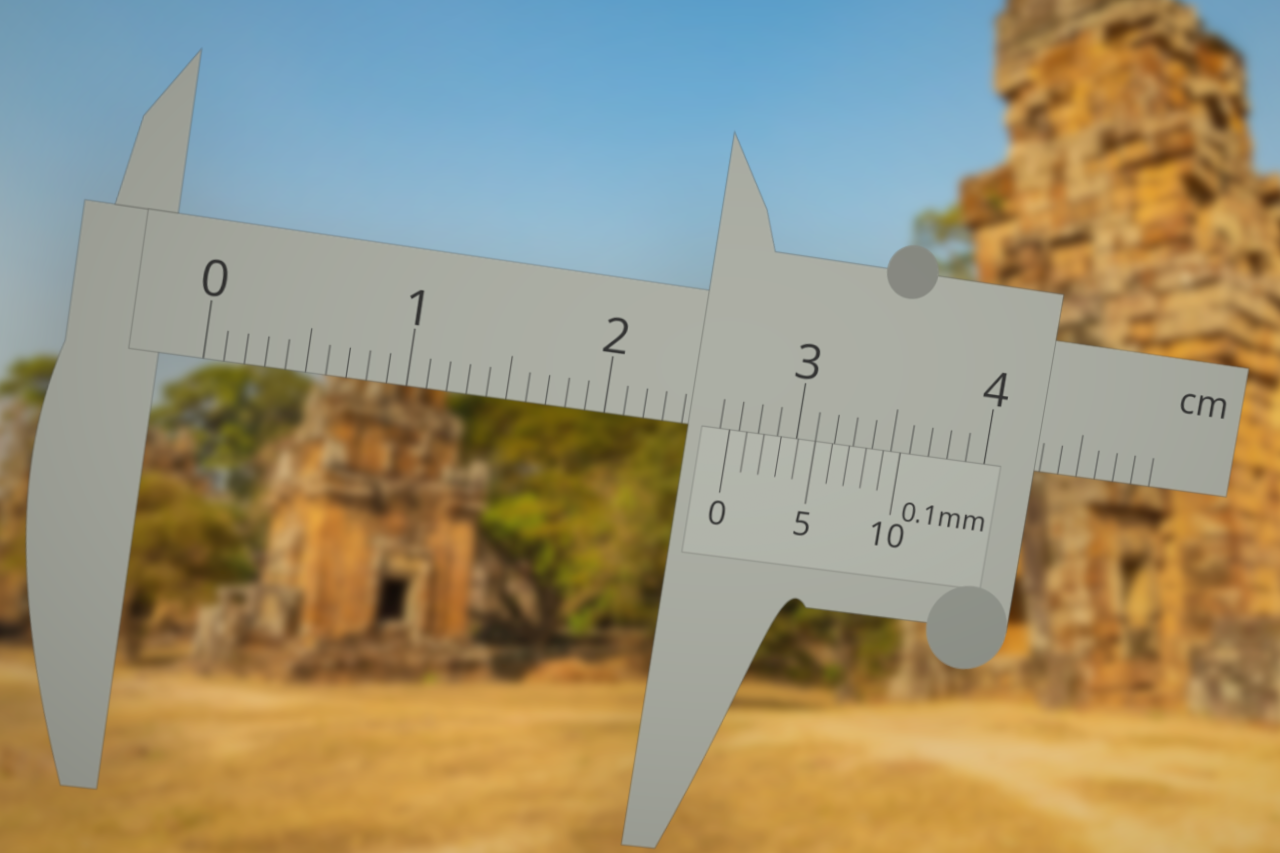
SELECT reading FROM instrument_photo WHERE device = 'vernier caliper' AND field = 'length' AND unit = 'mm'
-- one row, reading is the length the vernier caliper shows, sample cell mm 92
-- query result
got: mm 26.5
